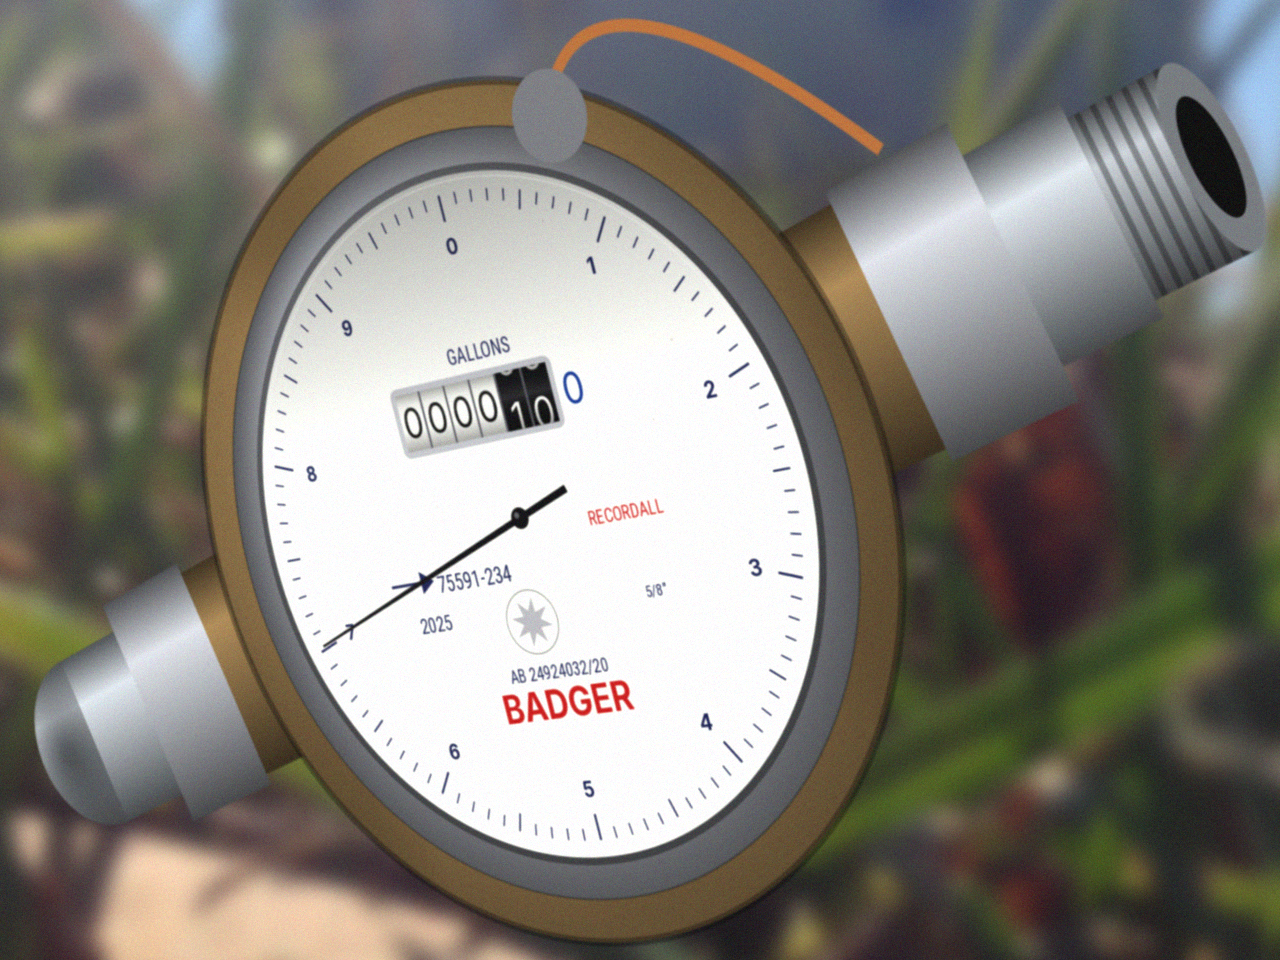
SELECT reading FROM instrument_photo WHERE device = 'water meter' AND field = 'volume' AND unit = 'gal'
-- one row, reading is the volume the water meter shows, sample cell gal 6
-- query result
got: gal 97.0
